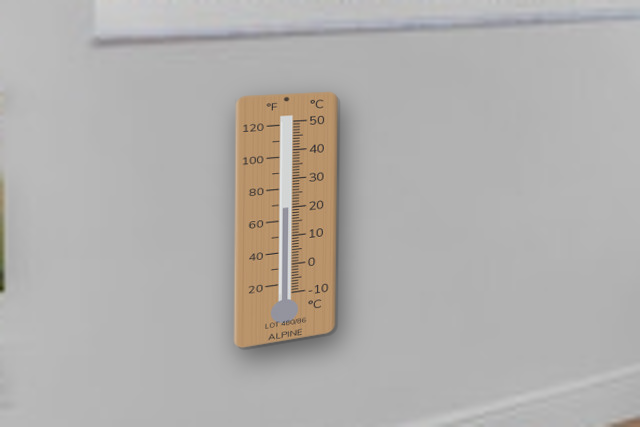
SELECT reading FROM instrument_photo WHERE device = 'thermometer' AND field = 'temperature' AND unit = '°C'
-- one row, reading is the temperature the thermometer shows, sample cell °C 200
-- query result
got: °C 20
